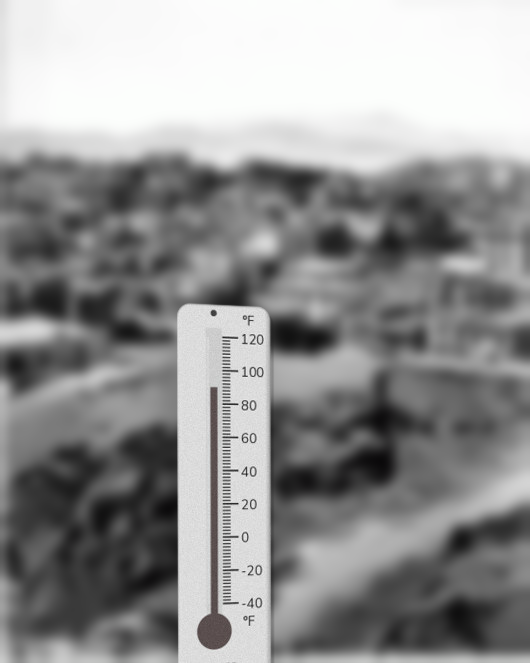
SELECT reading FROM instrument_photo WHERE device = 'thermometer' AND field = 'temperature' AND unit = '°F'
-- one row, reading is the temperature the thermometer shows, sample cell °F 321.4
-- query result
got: °F 90
